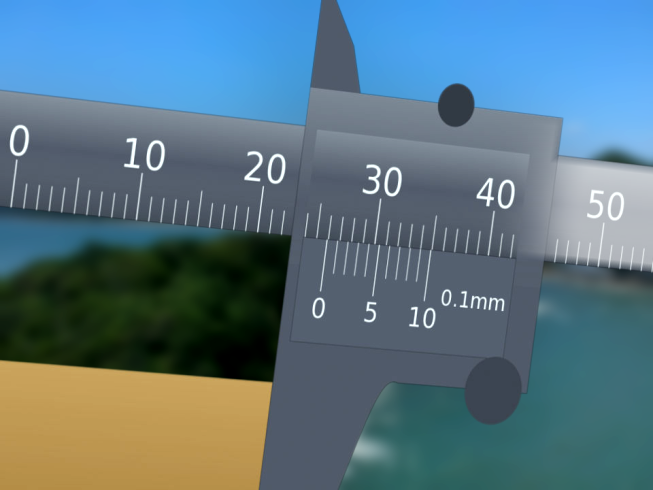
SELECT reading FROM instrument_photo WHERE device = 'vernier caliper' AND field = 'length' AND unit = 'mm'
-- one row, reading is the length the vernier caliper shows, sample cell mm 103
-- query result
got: mm 25.9
